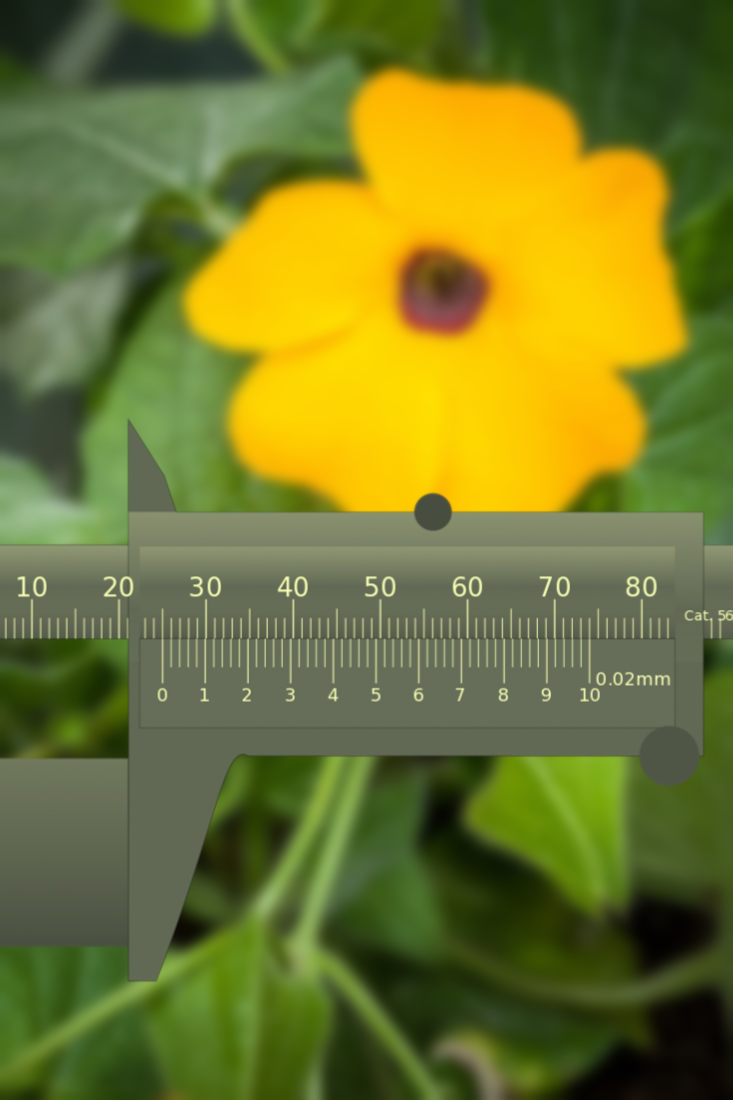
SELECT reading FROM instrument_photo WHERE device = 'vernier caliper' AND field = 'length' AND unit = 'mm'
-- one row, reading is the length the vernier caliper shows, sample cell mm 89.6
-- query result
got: mm 25.0
